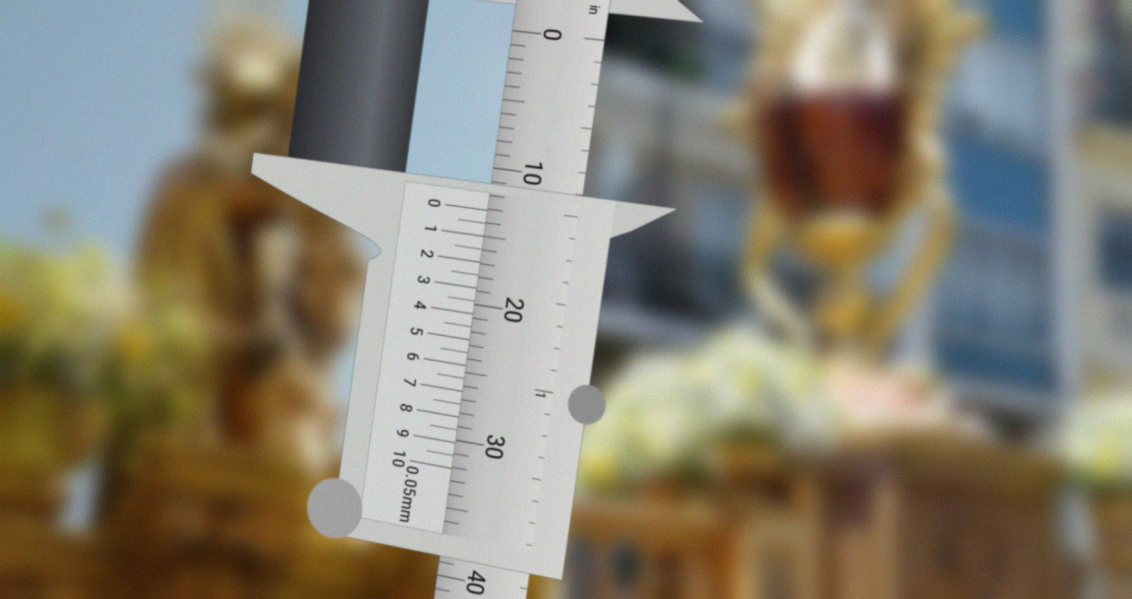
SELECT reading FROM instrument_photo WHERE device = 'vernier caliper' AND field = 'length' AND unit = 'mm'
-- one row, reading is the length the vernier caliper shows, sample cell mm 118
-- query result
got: mm 13.1
